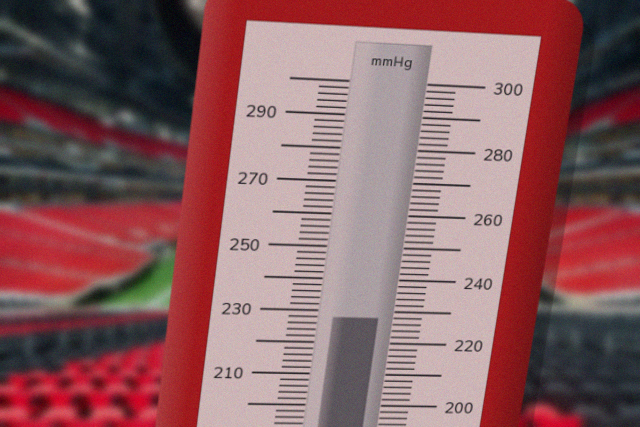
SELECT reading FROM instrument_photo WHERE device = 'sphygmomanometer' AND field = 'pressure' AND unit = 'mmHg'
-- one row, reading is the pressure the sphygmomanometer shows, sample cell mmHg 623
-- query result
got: mmHg 228
